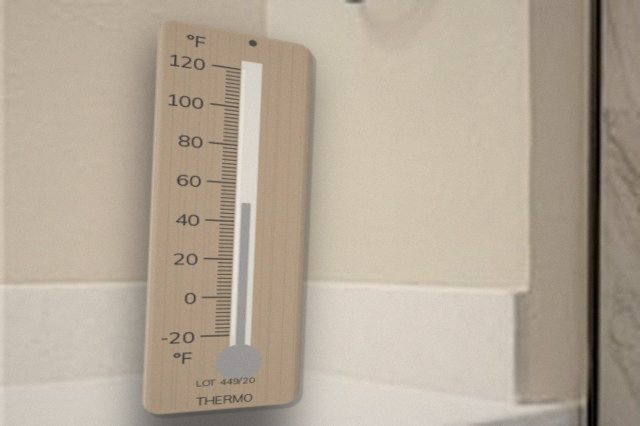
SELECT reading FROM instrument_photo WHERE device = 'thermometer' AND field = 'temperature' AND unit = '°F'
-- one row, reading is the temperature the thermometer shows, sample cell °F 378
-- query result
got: °F 50
